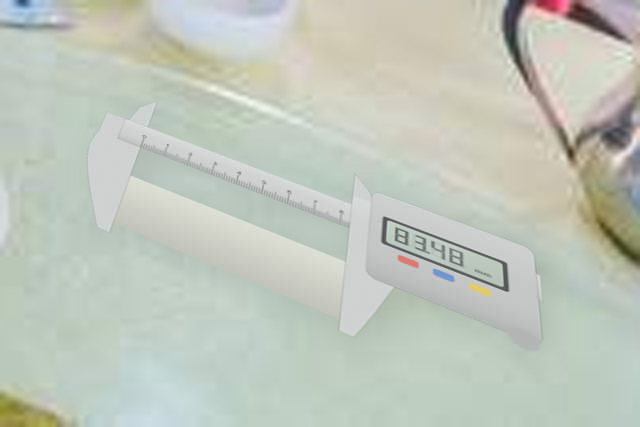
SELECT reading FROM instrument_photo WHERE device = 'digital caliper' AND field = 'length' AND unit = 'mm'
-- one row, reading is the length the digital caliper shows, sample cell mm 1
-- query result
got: mm 83.48
